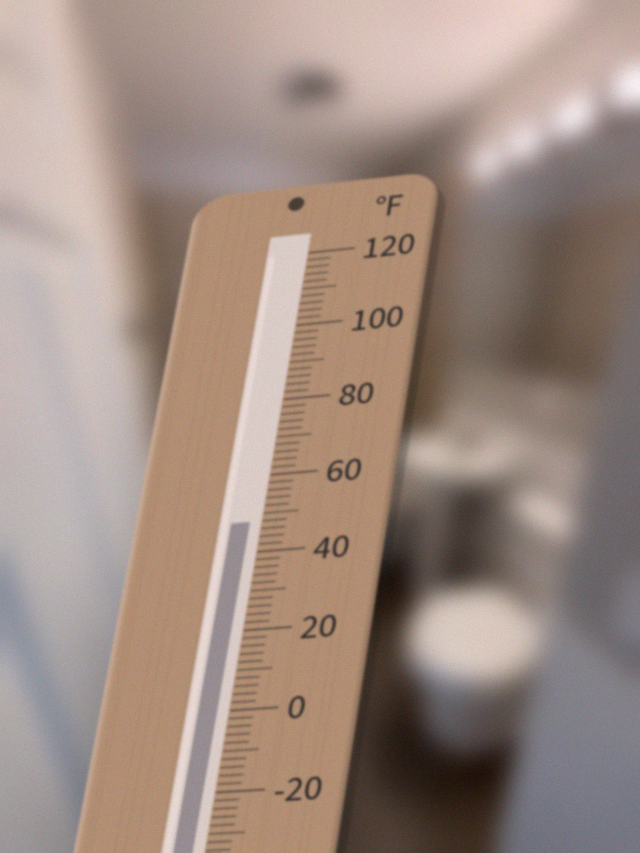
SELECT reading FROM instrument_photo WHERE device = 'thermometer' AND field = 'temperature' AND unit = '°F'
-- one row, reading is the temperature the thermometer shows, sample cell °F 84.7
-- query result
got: °F 48
